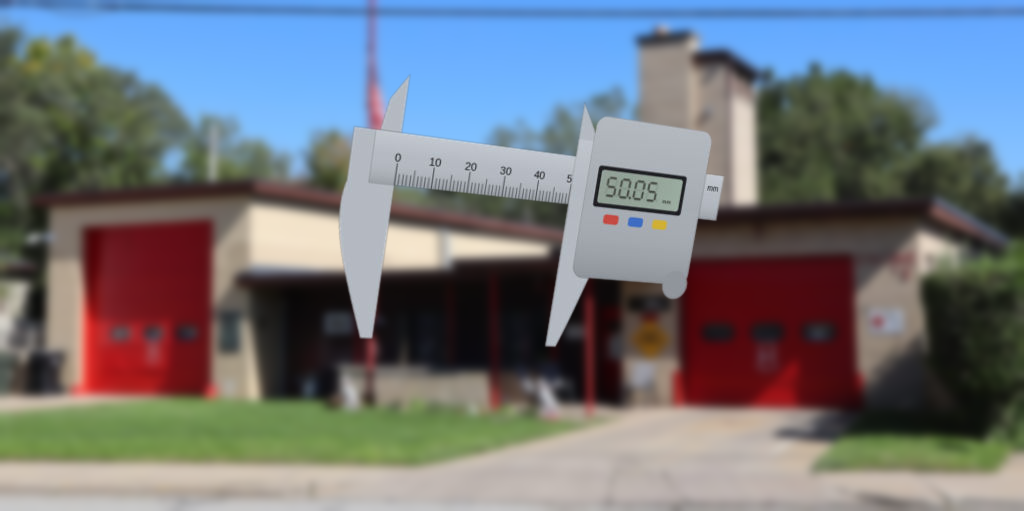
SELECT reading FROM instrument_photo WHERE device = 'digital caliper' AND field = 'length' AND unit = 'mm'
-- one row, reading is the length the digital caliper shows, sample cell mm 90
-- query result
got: mm 50.05
